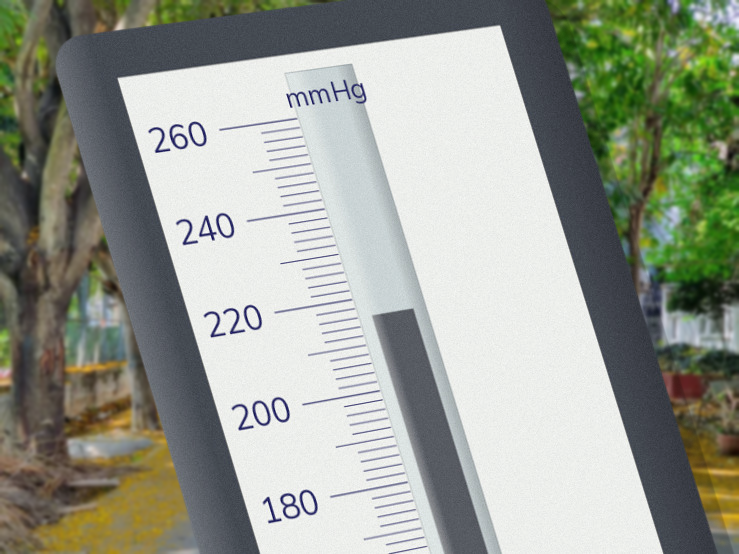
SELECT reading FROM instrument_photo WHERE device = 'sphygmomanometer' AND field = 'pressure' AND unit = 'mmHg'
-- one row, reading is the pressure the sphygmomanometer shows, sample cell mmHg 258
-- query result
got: mmHg 216
